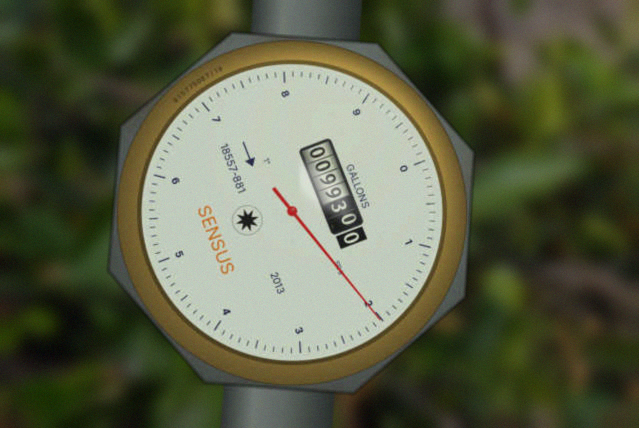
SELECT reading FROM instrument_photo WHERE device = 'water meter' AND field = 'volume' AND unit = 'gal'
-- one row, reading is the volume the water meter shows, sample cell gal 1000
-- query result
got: gal 99302.0
